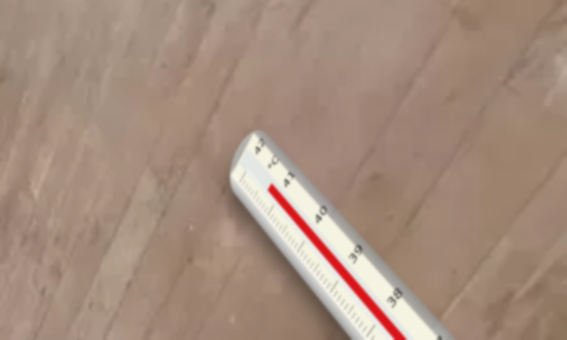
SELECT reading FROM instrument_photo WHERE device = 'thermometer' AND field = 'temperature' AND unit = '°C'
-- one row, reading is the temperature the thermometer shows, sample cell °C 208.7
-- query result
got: °C 41.3
